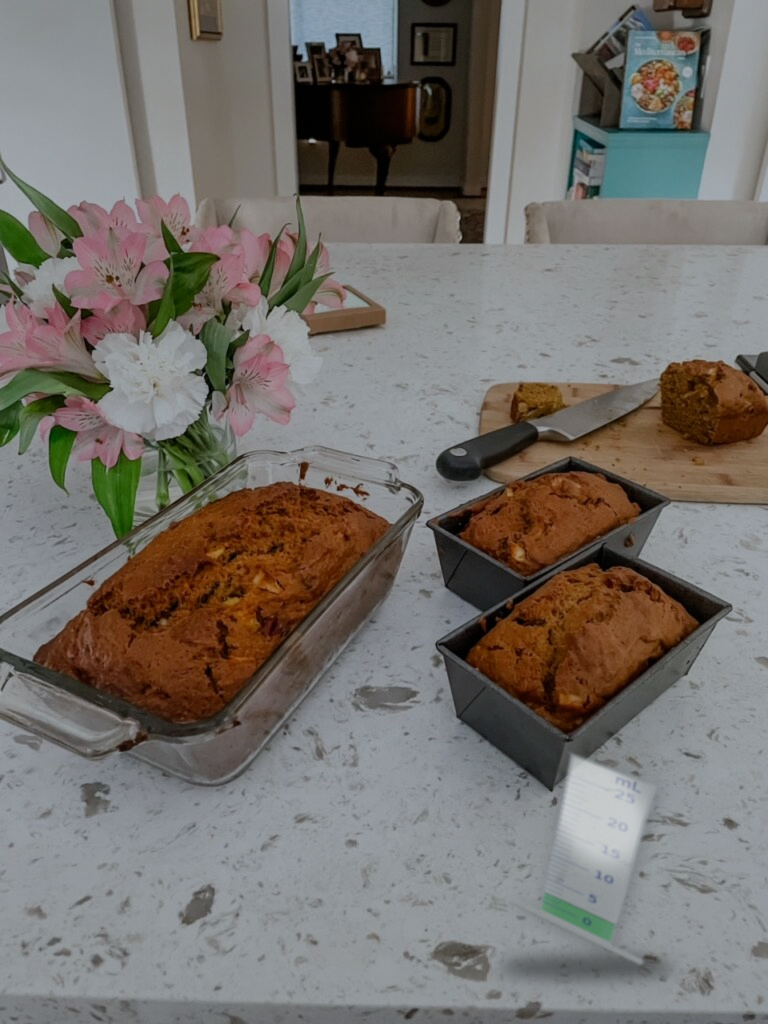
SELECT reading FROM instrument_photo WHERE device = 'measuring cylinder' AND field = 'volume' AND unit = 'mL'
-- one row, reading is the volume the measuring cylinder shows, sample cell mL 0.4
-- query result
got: mL 2
